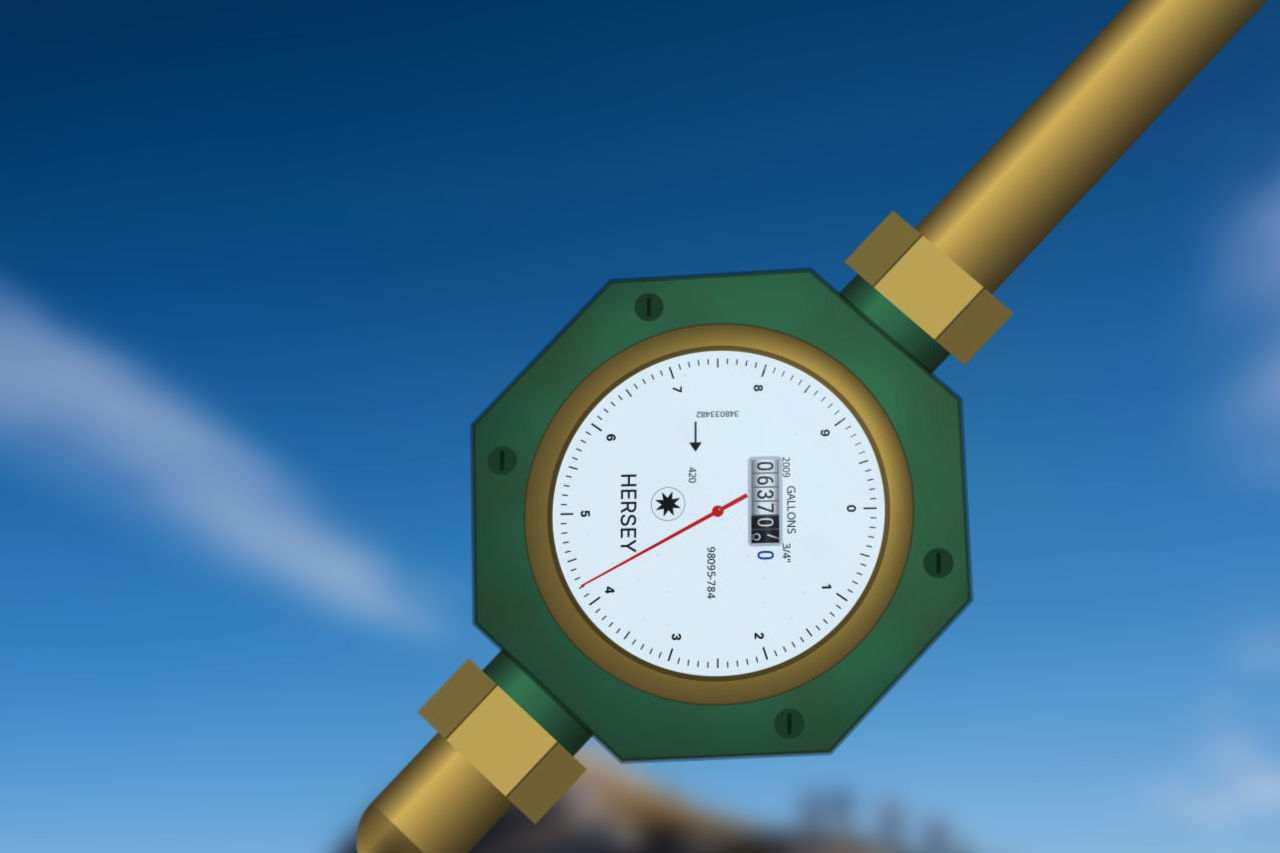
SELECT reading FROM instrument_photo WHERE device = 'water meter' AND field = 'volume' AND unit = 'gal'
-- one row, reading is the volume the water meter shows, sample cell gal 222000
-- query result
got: gal 637074.2
